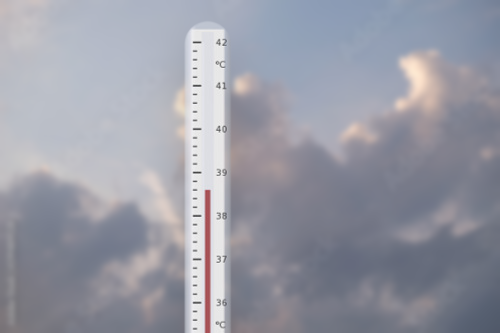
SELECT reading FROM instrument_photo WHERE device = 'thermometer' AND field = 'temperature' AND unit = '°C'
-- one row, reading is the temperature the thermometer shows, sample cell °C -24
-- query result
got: °C 38.6
